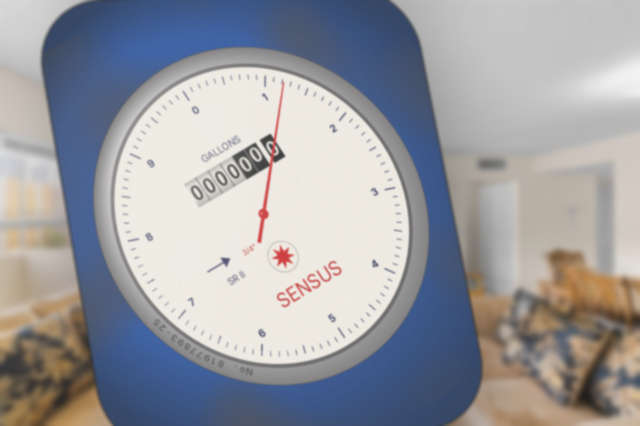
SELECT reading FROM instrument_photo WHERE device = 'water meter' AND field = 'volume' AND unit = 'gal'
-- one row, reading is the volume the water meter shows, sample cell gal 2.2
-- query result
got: gal 1.2
